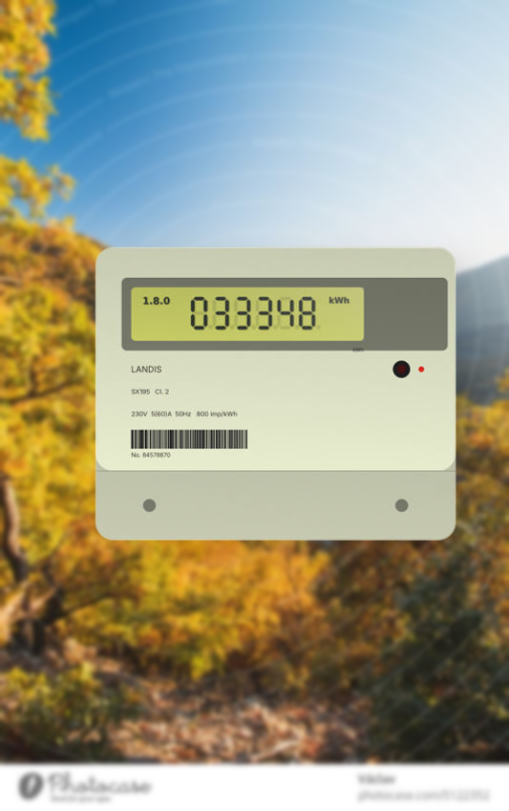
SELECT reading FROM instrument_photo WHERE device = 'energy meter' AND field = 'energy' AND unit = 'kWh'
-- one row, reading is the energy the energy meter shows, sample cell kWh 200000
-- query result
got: kWh 33348
